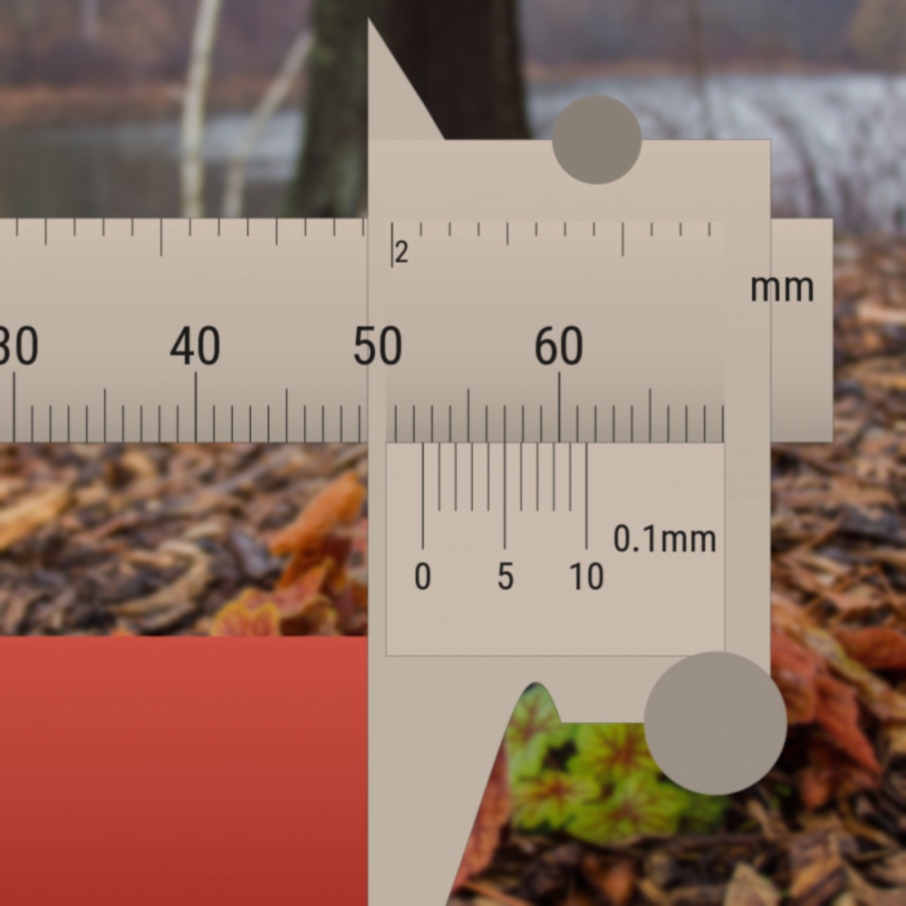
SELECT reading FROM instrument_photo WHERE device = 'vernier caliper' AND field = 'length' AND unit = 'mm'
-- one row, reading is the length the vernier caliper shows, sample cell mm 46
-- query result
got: mm 52.5
